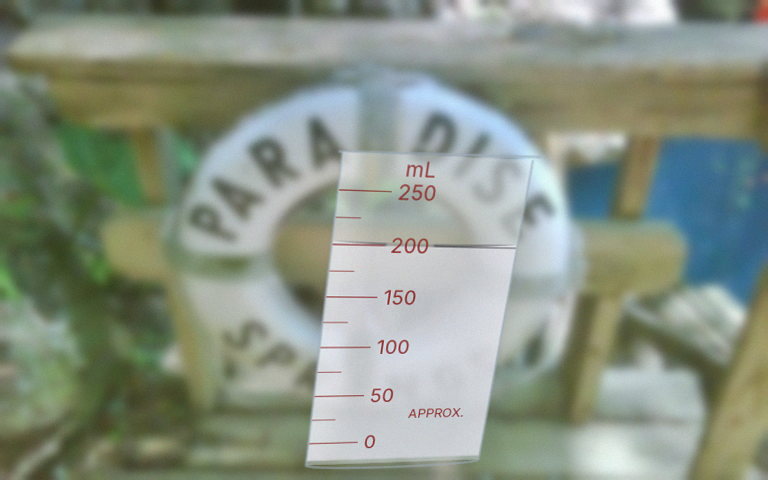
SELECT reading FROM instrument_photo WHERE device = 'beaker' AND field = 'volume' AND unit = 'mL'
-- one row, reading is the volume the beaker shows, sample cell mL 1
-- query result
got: mL 200
